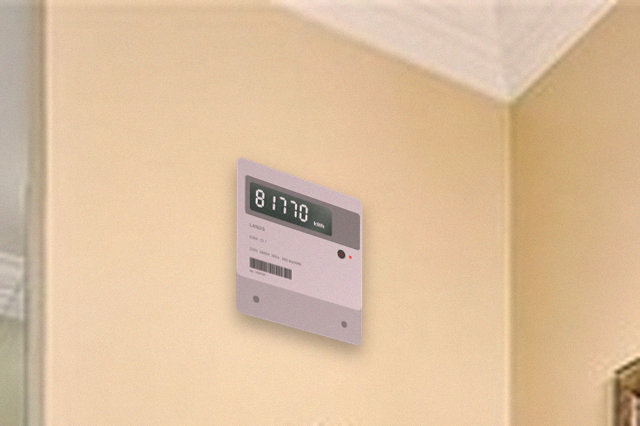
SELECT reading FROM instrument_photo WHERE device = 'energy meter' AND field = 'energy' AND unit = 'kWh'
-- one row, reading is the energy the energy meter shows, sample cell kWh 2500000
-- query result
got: kWh 81770
